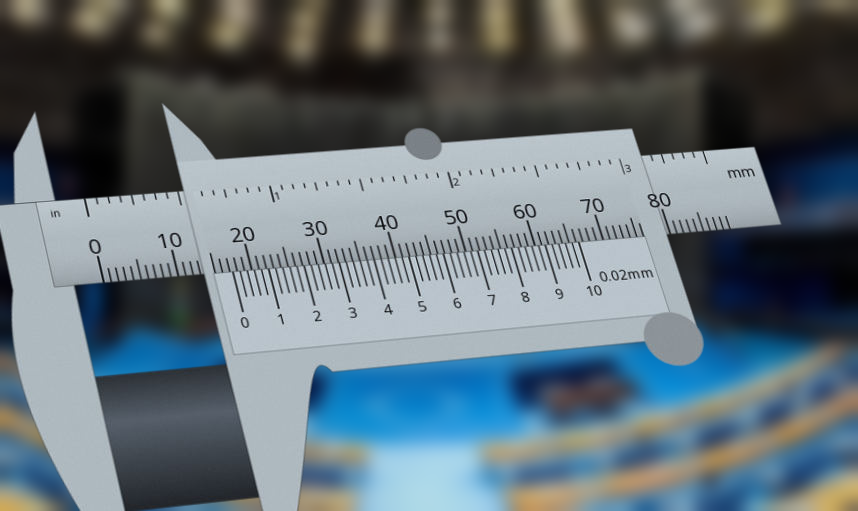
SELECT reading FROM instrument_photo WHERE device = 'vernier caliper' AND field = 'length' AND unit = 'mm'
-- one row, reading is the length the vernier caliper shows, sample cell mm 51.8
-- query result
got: mm 17.4
